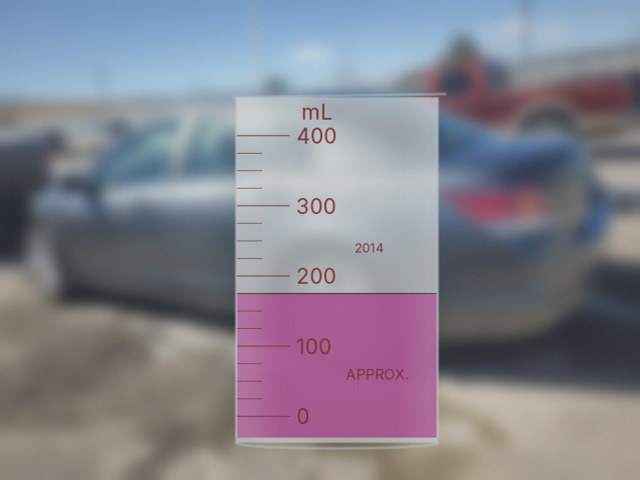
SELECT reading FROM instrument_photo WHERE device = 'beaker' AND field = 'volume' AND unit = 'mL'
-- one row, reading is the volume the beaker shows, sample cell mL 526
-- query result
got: mL 175
